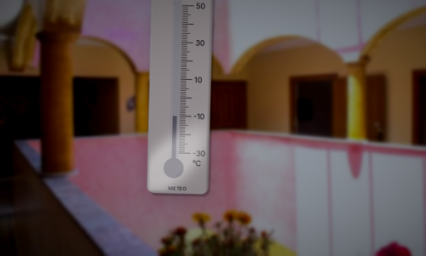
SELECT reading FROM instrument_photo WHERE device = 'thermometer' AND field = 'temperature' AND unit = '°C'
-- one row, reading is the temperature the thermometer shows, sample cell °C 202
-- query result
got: °C -10
